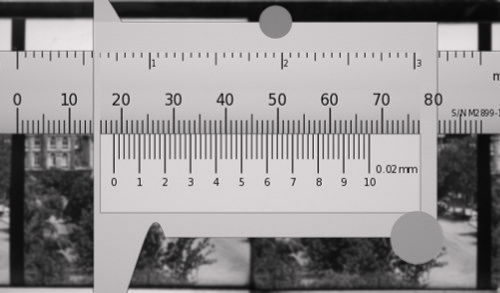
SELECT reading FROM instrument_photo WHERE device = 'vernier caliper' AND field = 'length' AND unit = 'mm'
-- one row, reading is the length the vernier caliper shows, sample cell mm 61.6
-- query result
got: mm 18.5
